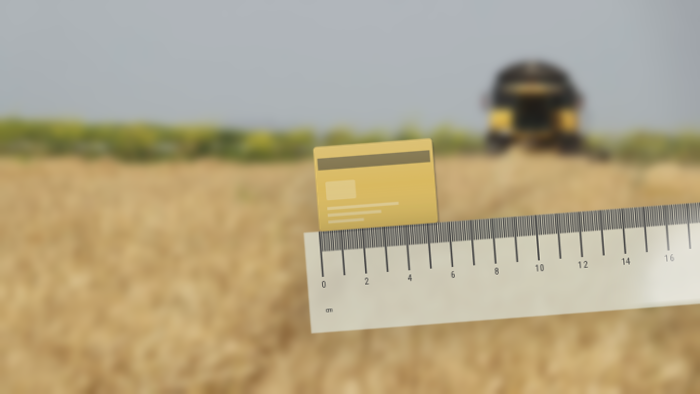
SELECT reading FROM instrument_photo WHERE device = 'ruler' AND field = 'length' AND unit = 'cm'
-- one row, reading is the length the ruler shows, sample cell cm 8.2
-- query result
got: cm 5.5
